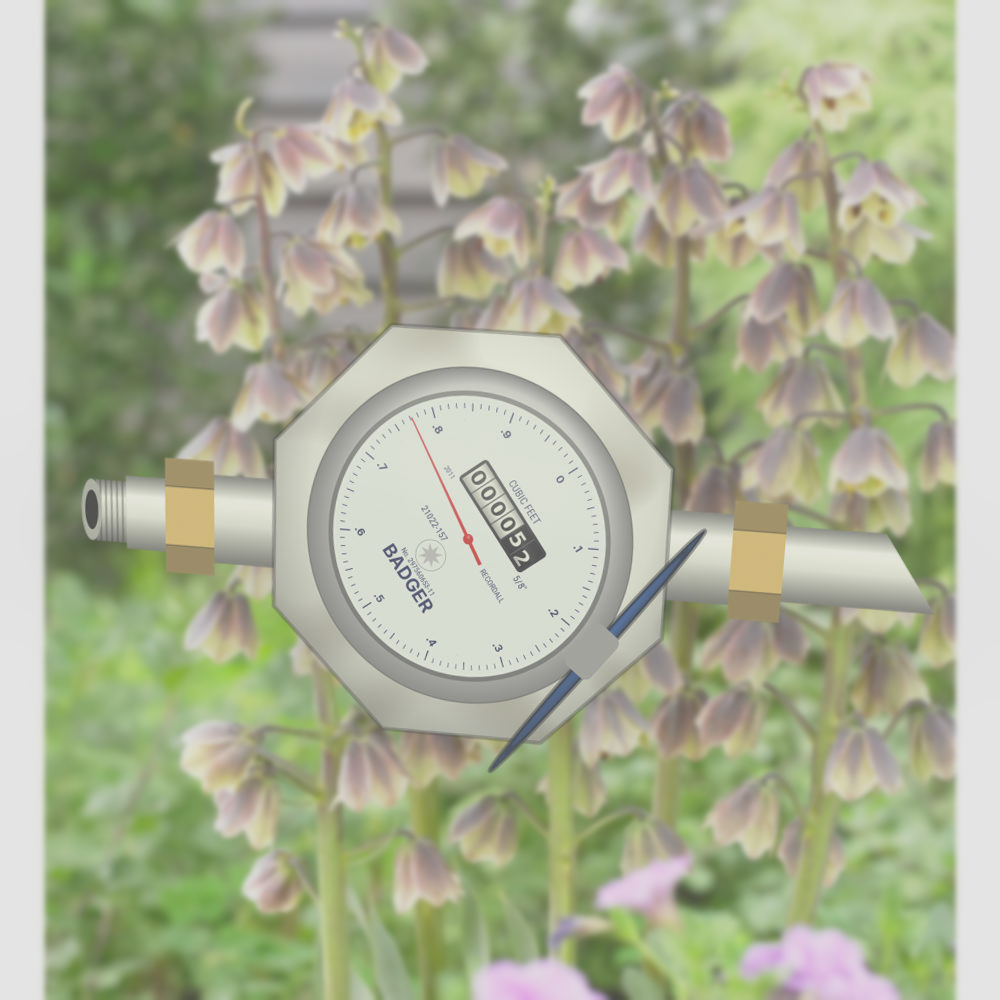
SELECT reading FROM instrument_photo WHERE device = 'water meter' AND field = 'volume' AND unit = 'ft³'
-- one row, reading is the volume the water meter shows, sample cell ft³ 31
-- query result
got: ft³ 51.77
